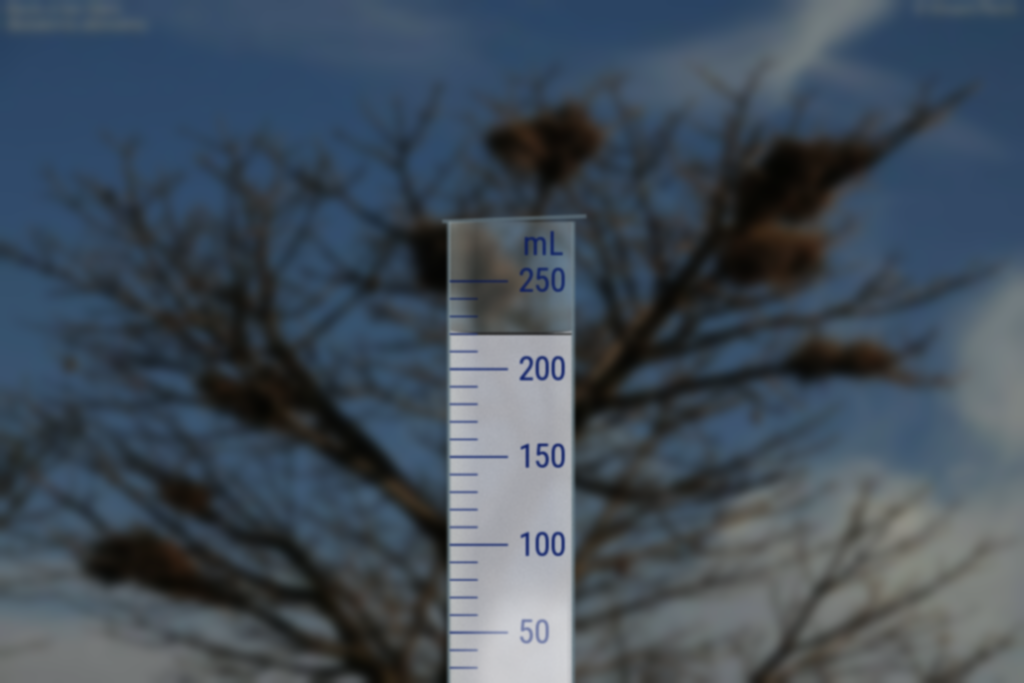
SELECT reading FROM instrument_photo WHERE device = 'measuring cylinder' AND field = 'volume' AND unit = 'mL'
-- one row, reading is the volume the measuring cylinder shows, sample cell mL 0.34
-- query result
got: mL 220
